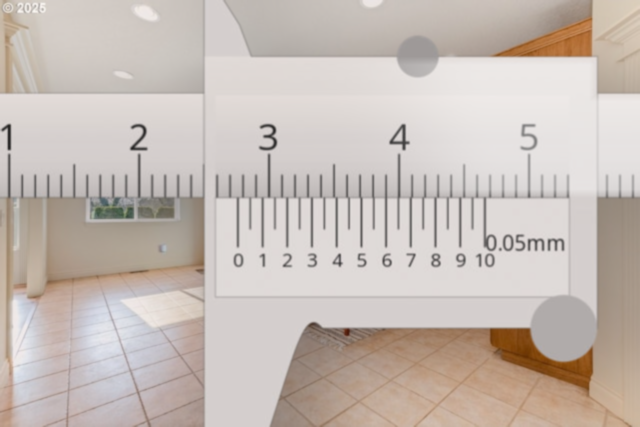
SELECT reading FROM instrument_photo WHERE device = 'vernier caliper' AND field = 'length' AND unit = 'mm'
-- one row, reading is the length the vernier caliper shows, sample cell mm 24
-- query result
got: mm 27.6
